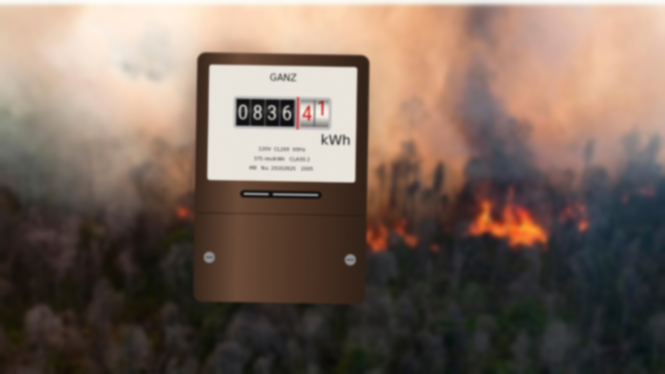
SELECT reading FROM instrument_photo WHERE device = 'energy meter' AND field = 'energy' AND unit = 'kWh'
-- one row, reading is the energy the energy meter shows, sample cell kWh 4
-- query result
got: kWh 836.41
